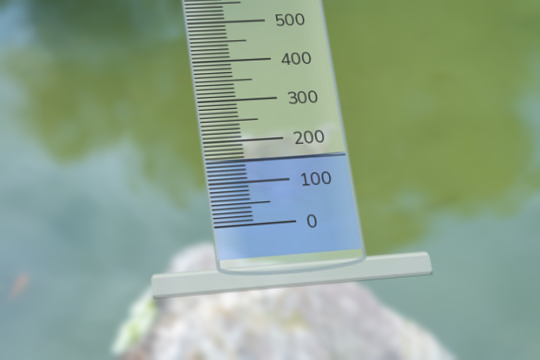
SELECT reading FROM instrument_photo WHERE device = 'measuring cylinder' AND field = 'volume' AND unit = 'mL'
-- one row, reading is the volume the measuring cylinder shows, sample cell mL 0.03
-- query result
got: mL 150
